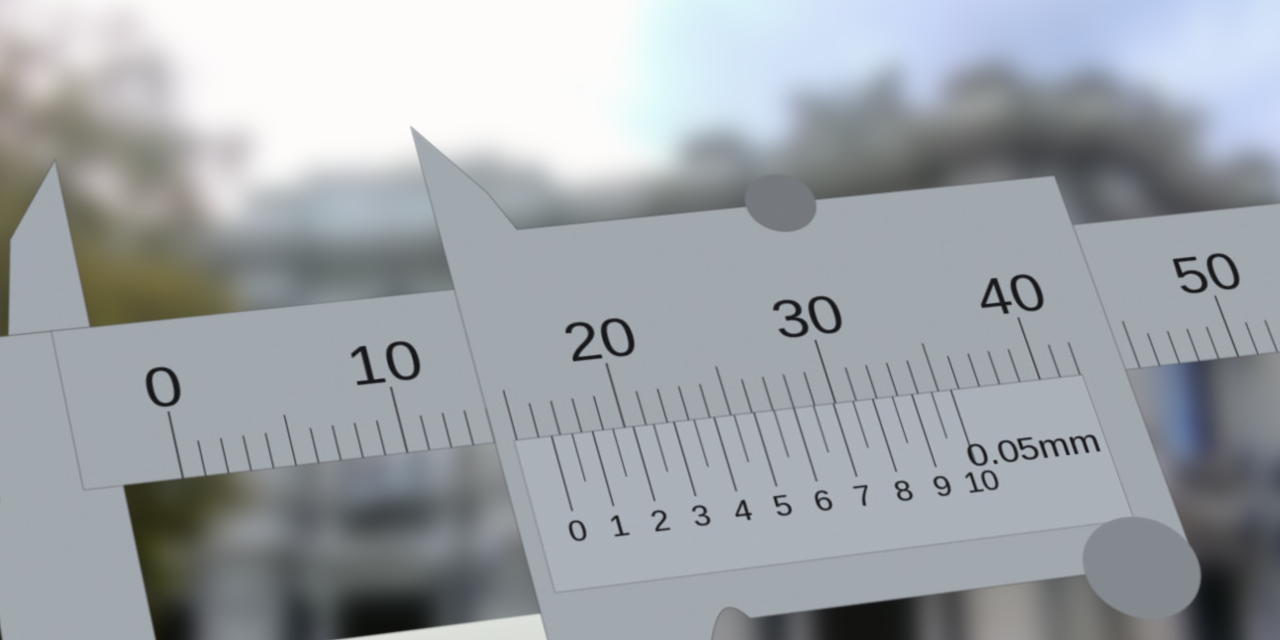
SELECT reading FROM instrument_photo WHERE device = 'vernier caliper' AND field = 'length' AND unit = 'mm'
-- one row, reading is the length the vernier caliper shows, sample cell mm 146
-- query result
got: mm 16.6
